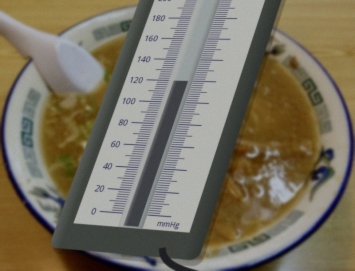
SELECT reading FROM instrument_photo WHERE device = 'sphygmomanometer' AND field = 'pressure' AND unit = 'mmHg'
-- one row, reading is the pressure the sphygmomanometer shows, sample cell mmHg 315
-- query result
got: mmHg 120
